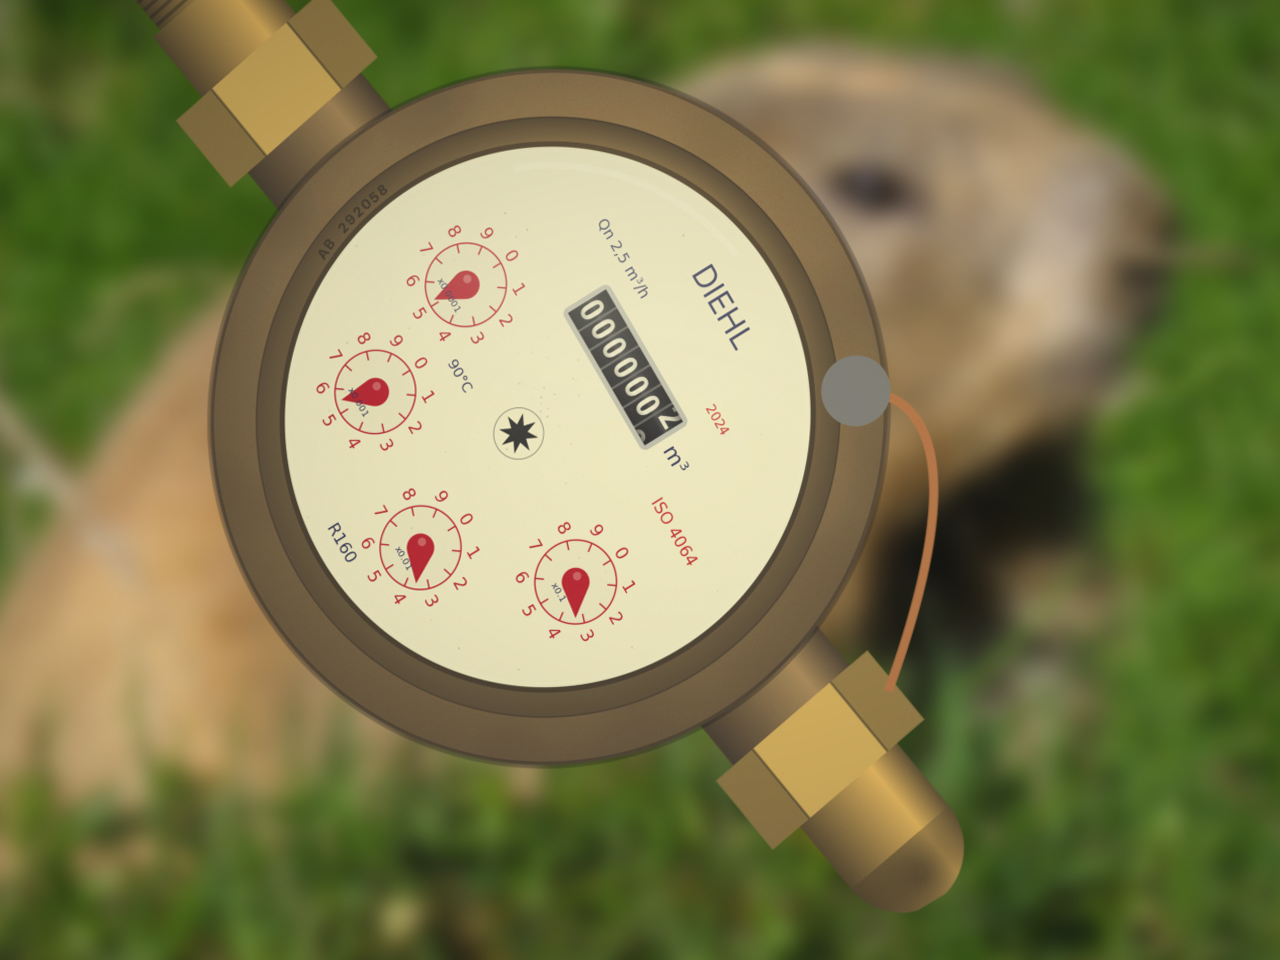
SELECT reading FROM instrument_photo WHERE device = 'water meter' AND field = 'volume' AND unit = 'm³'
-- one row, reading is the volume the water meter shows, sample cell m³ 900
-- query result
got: m³ 2.3355
